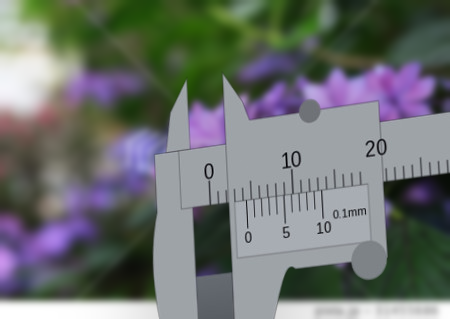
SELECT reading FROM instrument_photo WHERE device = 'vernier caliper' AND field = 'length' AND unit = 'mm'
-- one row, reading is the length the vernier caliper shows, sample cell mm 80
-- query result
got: mm 4.4
